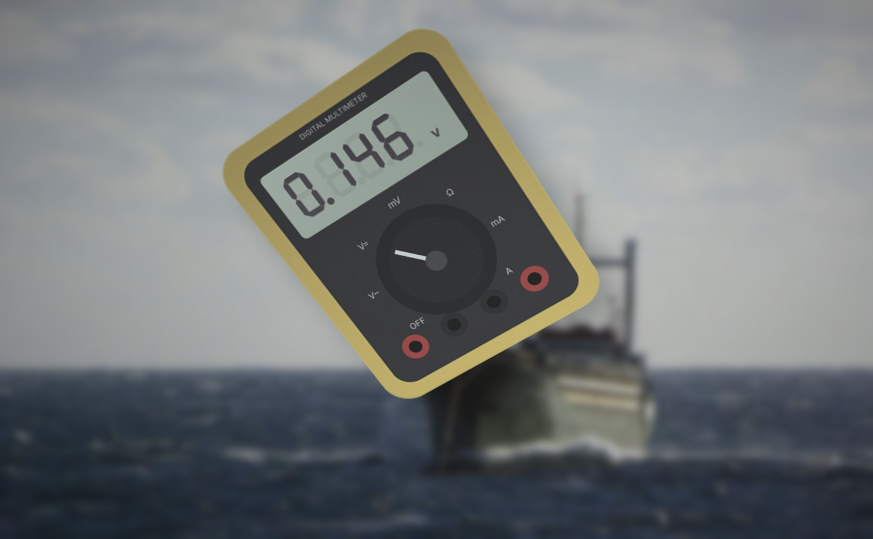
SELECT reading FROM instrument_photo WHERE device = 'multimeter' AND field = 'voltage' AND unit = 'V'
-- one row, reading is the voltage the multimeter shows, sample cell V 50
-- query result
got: V 0.146
